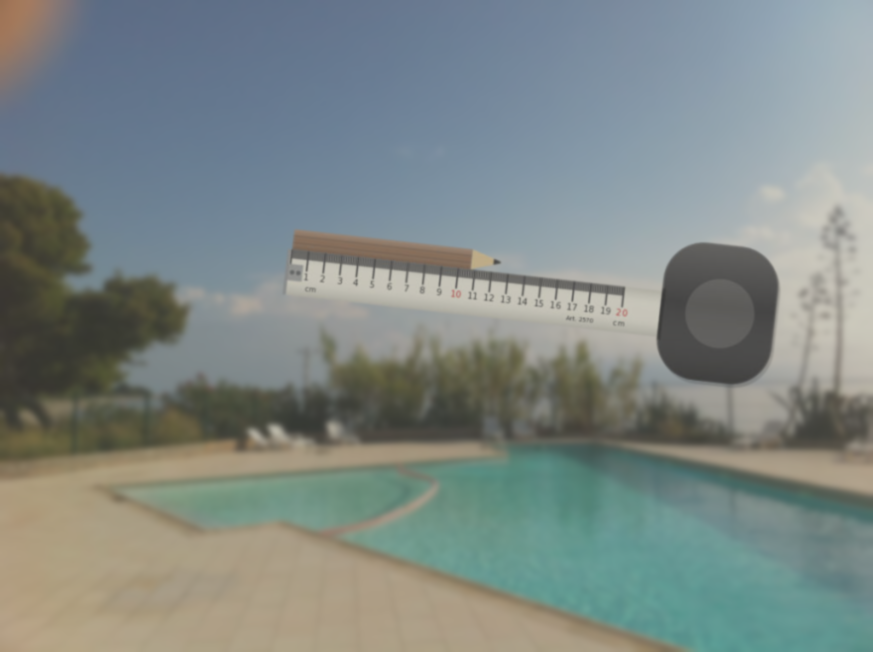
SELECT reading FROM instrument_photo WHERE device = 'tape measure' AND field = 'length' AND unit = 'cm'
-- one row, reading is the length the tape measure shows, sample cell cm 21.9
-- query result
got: cm 12.5
